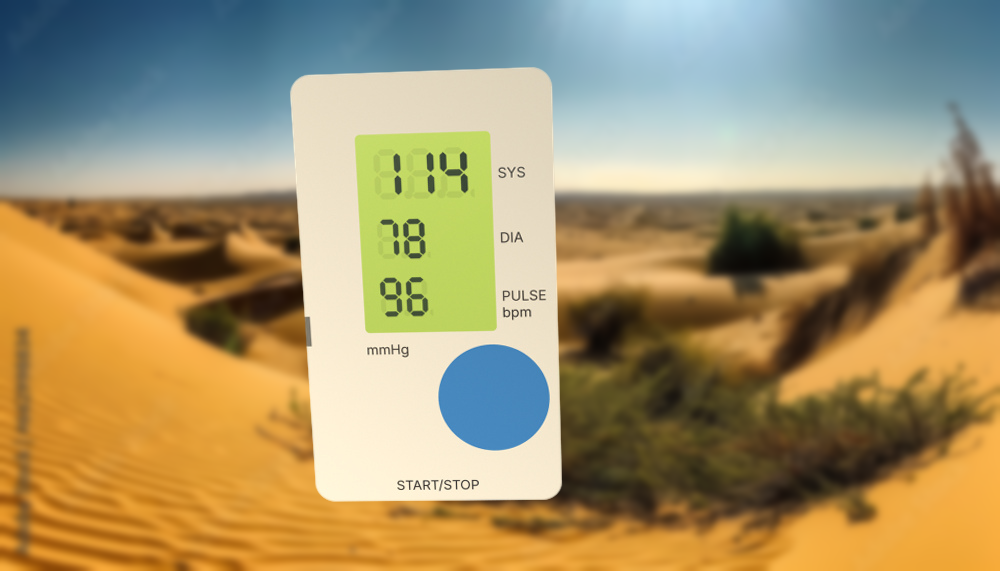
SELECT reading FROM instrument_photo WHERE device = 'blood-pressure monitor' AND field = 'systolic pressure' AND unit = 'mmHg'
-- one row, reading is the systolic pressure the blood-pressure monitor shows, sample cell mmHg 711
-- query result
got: mmHg 114
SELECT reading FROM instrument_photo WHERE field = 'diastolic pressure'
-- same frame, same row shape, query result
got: mmHg 78
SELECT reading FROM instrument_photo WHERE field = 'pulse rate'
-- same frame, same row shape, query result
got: bpm 96
